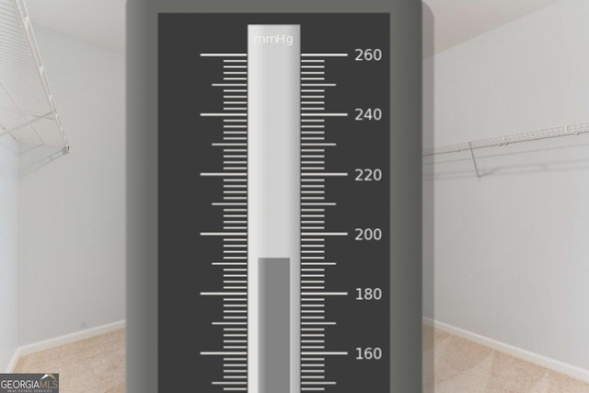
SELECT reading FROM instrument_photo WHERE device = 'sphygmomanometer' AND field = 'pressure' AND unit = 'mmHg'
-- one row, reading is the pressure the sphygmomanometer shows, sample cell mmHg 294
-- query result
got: mmHg 192
